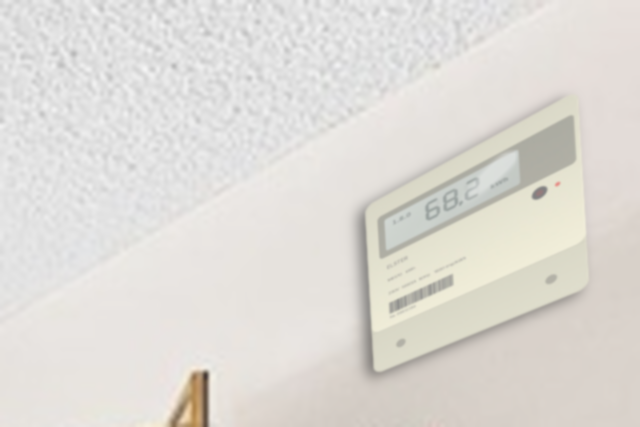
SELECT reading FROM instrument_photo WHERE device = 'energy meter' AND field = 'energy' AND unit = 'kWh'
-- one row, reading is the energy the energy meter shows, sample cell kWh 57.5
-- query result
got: kWh 68.2
